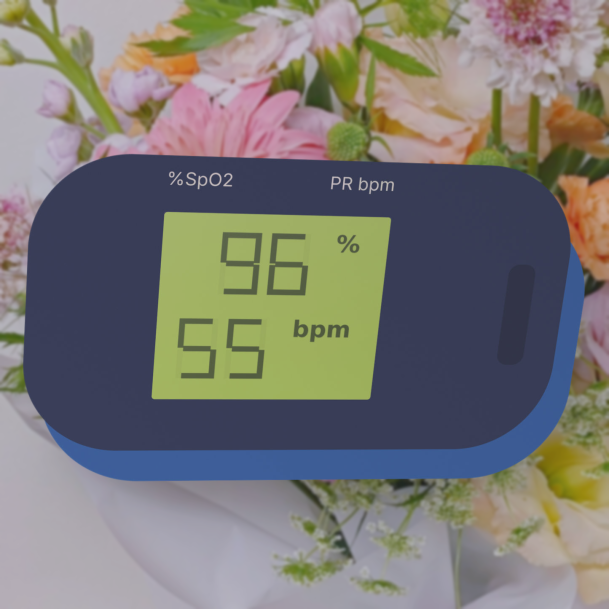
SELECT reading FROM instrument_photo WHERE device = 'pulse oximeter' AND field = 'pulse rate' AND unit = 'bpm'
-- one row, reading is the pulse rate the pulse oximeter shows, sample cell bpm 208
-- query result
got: bpm 55
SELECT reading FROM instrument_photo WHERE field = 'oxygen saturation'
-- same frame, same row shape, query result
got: % 96
